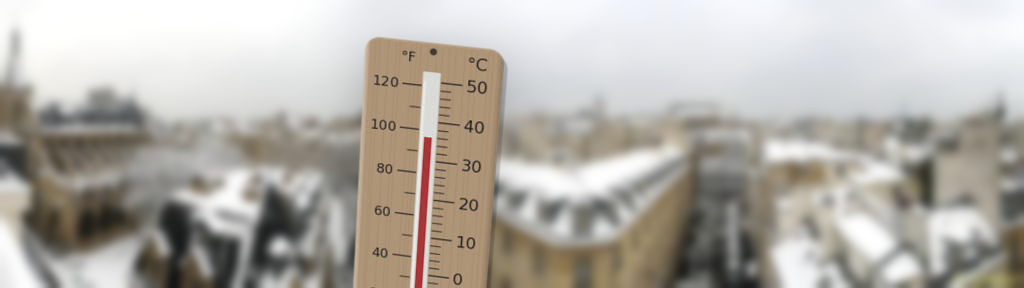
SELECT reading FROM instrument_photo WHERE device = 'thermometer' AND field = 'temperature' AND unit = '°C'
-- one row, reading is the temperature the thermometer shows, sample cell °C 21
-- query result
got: °C 36
